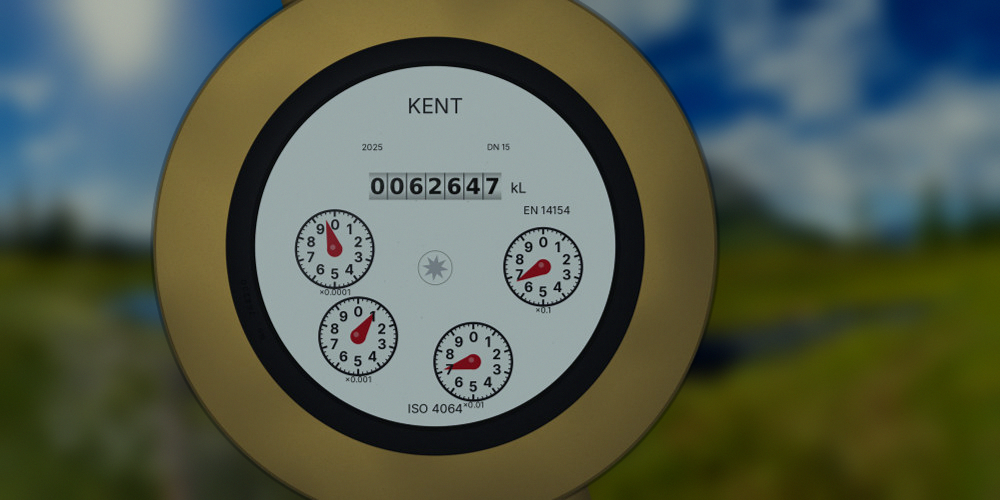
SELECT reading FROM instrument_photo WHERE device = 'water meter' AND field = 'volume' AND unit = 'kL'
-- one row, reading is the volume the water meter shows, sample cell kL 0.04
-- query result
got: kL 62647.6709
